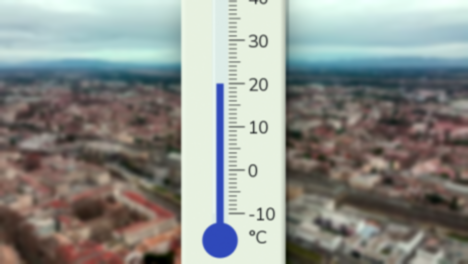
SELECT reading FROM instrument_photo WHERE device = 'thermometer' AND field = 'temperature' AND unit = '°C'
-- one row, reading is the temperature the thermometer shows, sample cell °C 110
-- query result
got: °C 20
